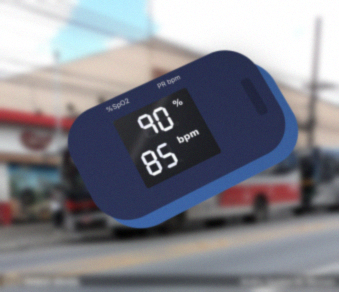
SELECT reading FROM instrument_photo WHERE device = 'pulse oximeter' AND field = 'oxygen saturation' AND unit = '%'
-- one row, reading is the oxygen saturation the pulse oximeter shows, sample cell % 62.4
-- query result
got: % 90
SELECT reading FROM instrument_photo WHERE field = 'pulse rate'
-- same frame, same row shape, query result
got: bpm 85
